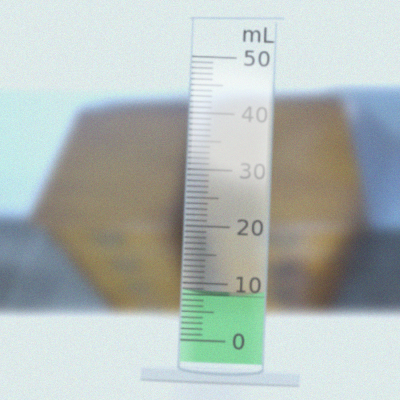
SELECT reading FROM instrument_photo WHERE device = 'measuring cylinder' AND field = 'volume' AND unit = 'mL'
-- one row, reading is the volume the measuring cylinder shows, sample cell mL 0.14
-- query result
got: mL 8
